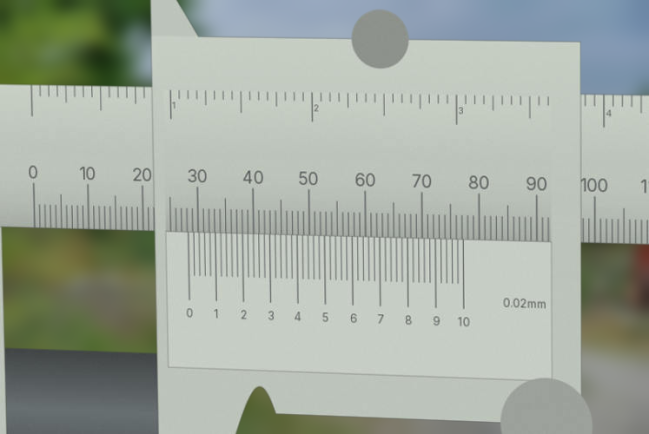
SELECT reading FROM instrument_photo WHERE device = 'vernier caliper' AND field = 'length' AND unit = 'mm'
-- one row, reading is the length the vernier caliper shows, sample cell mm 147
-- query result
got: mm 28.2
